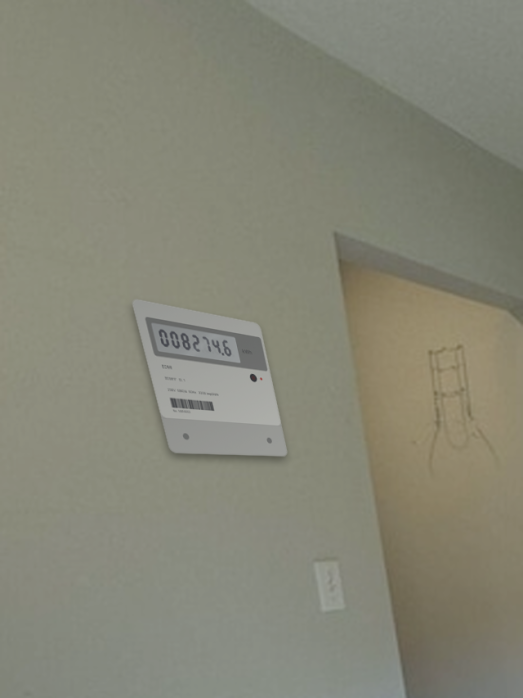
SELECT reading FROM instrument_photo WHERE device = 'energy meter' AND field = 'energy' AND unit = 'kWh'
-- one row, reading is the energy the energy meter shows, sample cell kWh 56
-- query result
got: kWh 8274.6
